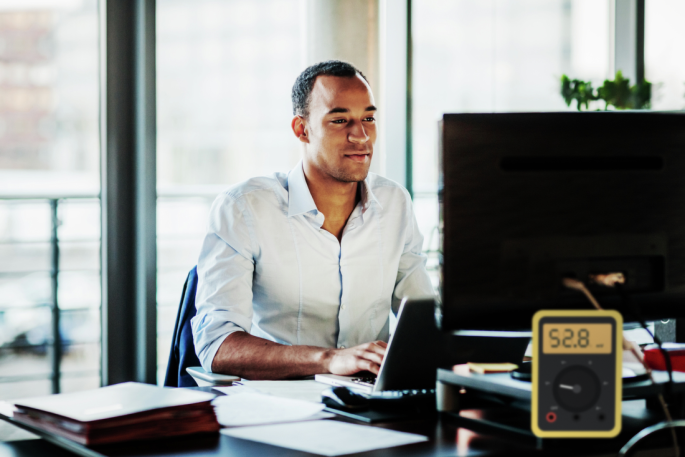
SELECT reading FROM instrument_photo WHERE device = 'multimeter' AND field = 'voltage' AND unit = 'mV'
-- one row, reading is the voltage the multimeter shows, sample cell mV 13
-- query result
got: mV 52.8
